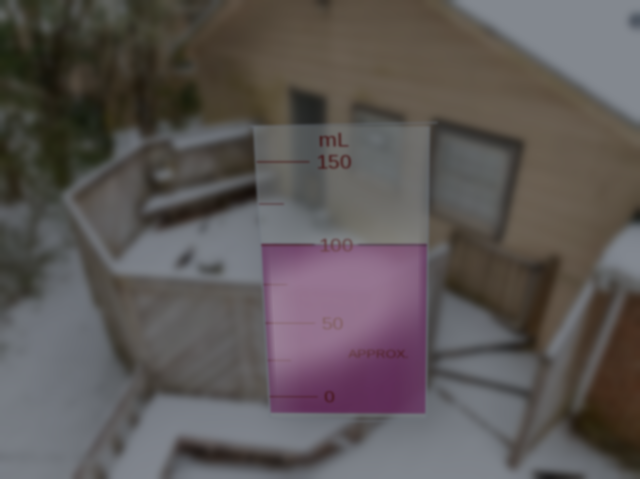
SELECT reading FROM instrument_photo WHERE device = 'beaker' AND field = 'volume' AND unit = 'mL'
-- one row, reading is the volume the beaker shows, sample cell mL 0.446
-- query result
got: mL 100
